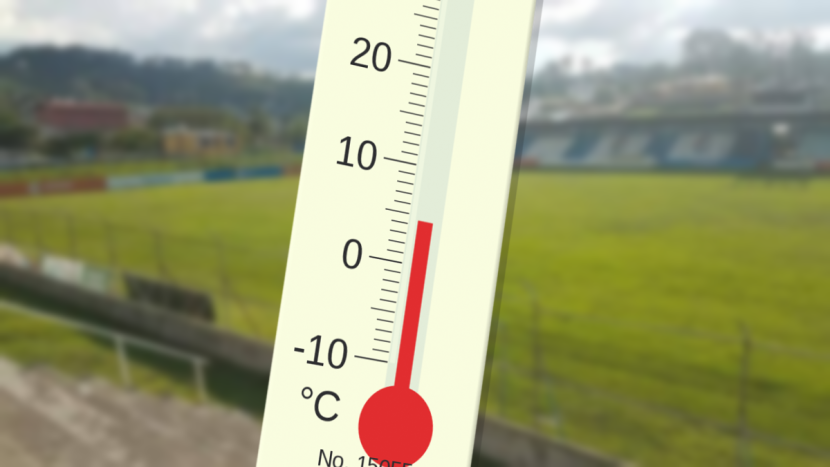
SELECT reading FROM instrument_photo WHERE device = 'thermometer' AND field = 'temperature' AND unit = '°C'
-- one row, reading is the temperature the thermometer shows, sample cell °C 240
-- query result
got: °C 4.5
